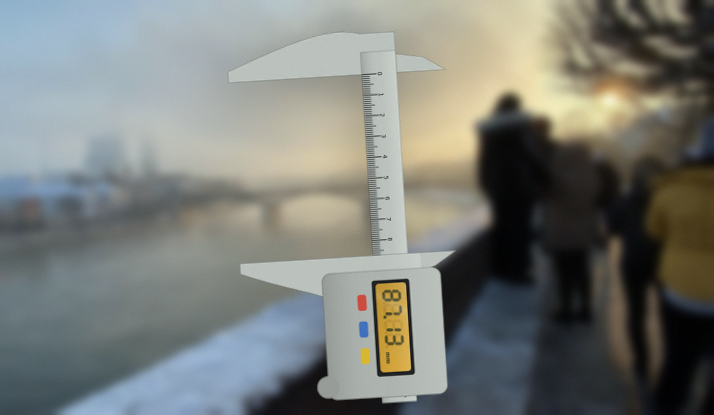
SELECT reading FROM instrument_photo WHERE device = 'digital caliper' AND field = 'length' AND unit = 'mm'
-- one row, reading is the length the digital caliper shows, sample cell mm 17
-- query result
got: mm 87.13
